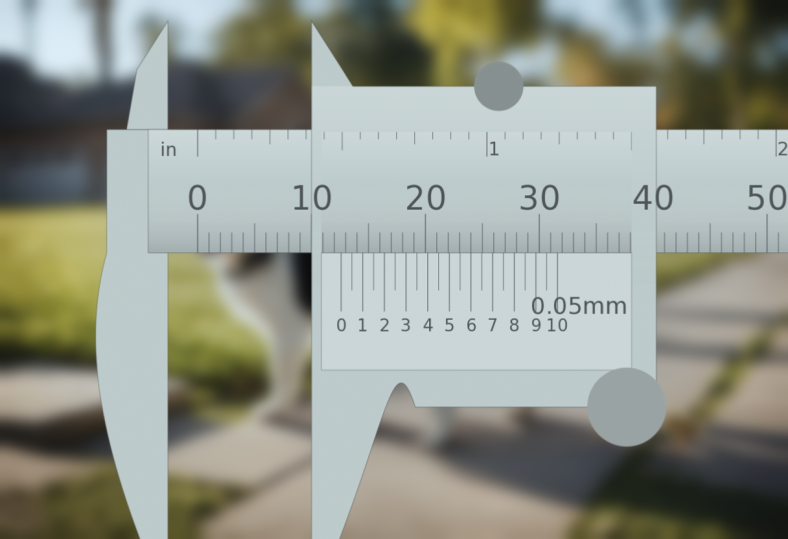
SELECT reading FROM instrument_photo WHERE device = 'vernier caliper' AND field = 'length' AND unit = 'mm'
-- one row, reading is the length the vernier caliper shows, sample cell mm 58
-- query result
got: mm 12.6
